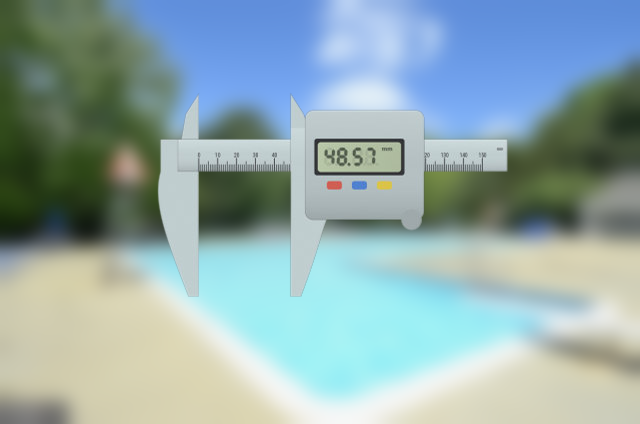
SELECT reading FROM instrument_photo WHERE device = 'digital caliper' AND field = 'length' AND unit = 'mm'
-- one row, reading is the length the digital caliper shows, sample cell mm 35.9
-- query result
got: mm 48.57
